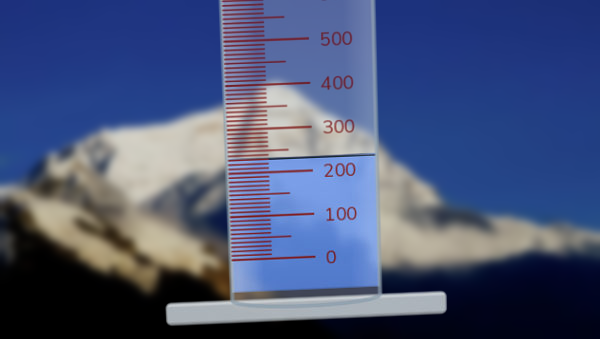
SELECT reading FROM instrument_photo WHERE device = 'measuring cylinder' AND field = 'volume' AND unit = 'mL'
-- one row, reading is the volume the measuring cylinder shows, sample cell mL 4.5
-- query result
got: mL 230
